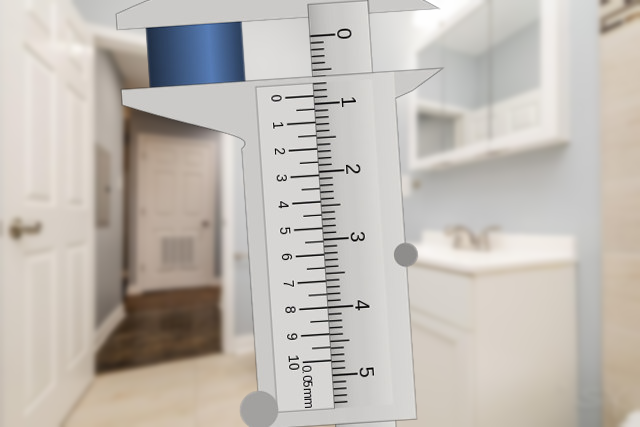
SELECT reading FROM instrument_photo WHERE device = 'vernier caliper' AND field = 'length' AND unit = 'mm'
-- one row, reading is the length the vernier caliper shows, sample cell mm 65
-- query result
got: mm 8.8
